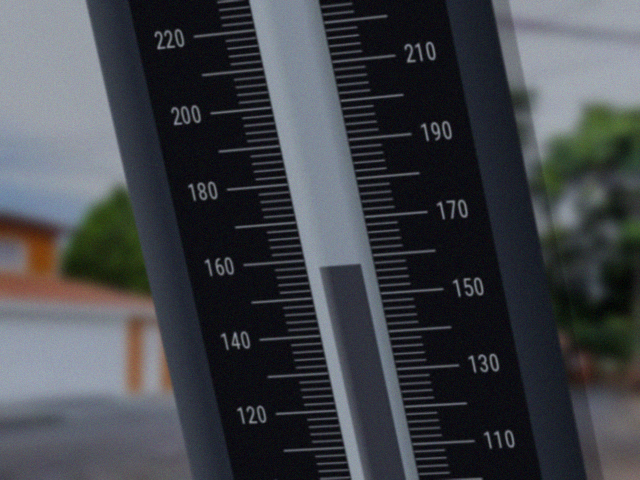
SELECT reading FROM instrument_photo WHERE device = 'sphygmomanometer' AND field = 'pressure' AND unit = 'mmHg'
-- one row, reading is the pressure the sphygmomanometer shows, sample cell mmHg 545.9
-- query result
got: mmHg 158
